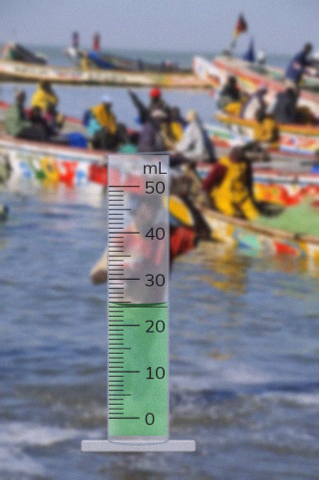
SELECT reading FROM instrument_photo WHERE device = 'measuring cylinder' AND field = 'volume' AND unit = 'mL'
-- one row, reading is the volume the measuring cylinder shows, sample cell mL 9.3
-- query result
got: mL 24
